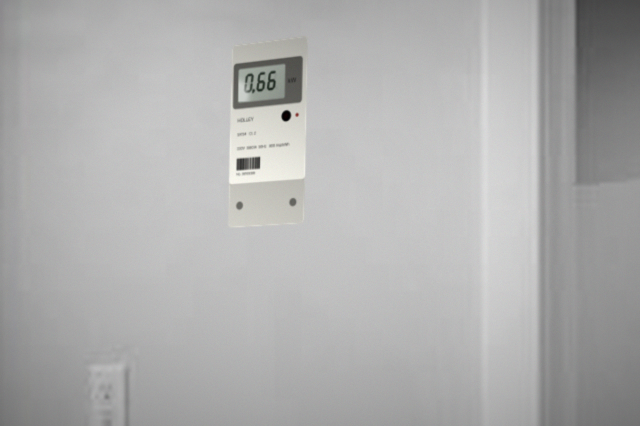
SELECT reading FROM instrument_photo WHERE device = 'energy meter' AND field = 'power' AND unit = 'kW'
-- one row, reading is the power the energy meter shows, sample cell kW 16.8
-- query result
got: kW 0.66
